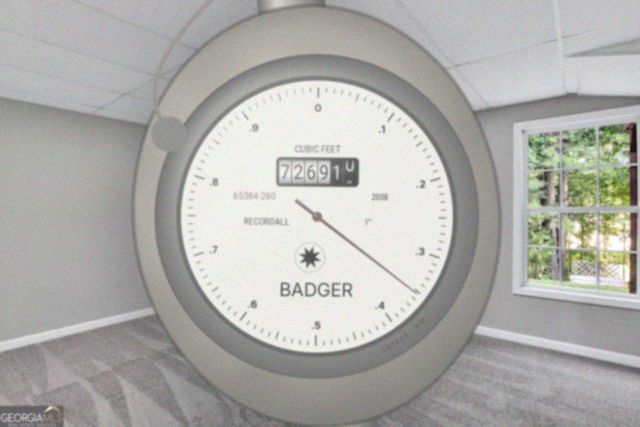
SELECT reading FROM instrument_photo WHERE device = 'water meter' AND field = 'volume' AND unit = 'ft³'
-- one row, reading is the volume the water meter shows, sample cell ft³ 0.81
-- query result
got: ft³ 726910.35
